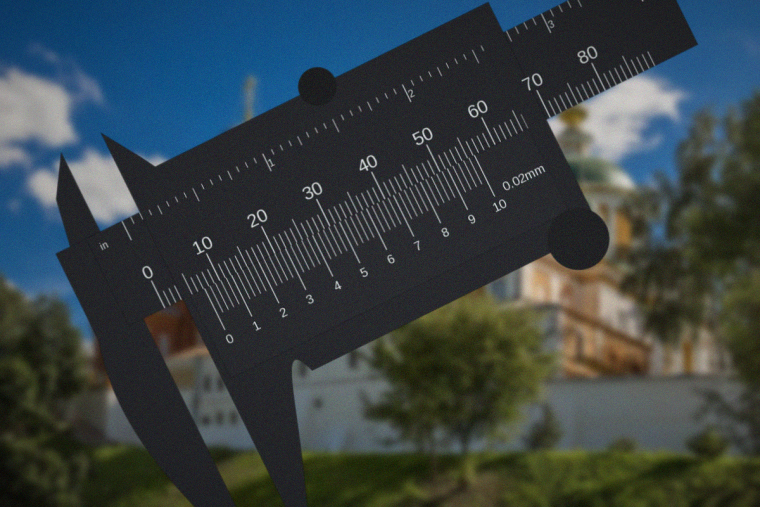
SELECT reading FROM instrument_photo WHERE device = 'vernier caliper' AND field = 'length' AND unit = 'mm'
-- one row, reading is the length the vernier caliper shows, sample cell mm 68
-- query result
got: mm 7.2
